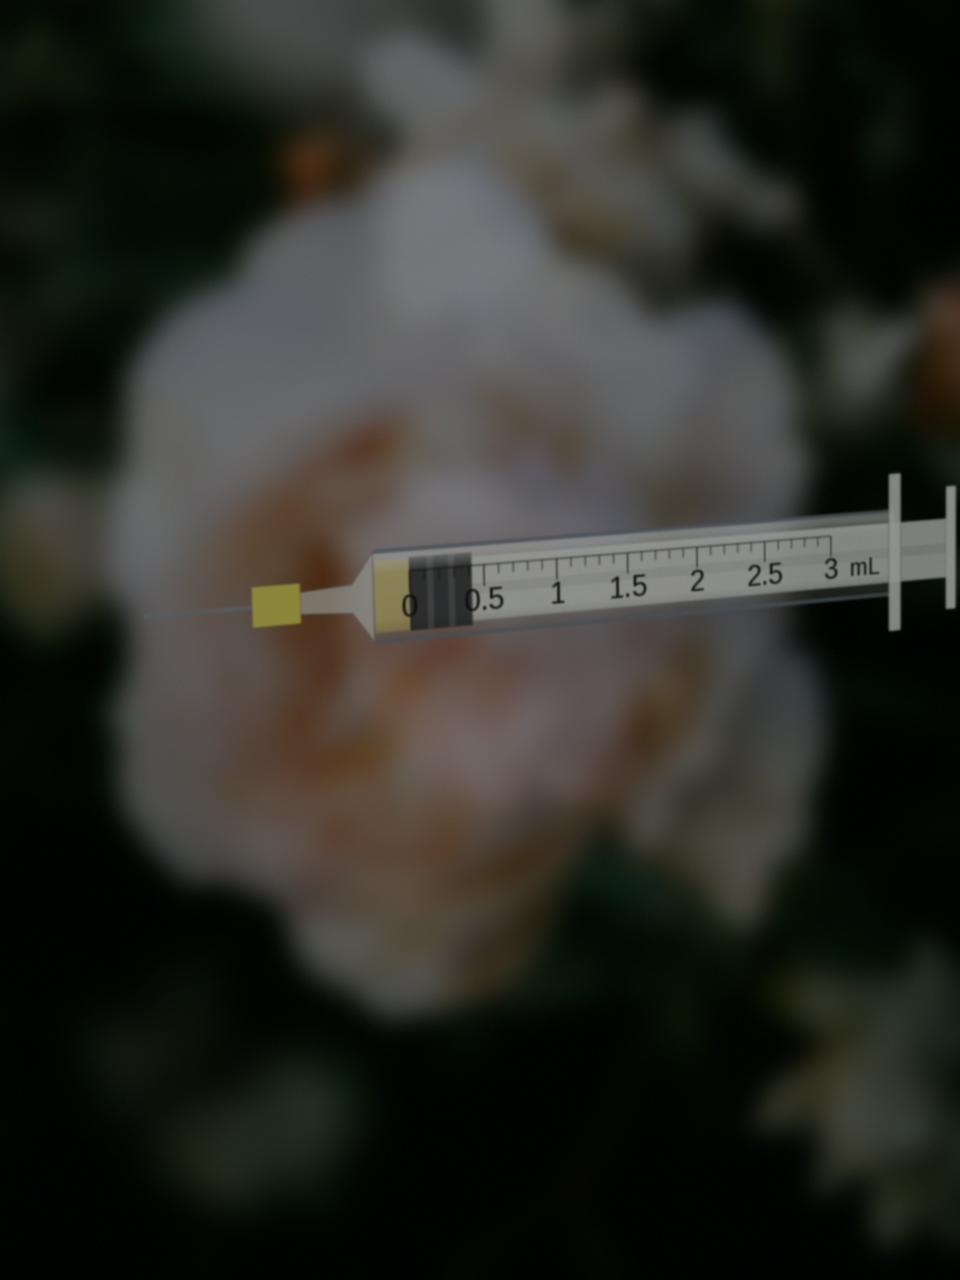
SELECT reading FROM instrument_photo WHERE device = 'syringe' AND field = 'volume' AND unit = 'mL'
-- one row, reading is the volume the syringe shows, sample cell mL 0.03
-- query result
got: mL 0
